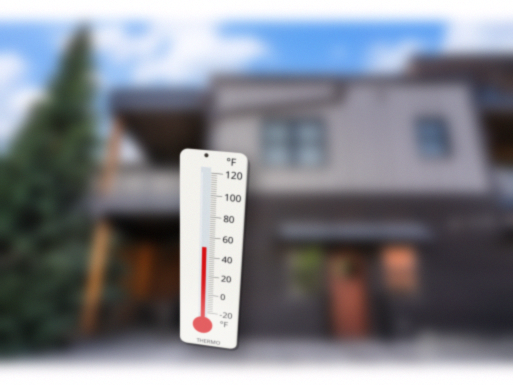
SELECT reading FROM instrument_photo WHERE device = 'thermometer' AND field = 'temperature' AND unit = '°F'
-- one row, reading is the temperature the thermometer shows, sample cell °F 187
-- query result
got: °F 50
